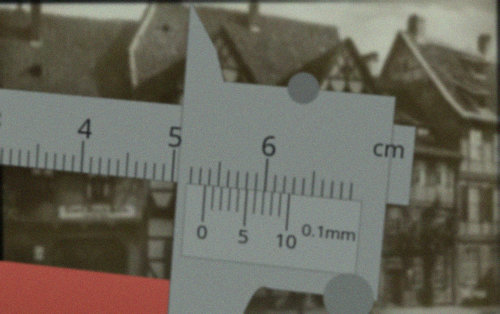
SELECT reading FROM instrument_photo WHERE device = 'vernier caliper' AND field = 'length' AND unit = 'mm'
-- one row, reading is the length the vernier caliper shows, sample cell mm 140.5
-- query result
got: mm 53.6
